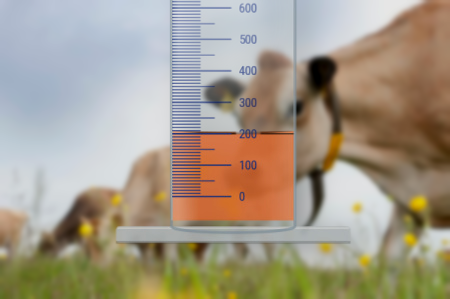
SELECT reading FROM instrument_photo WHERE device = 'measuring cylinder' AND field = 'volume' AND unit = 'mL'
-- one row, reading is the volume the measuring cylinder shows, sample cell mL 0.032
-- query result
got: mL 200
